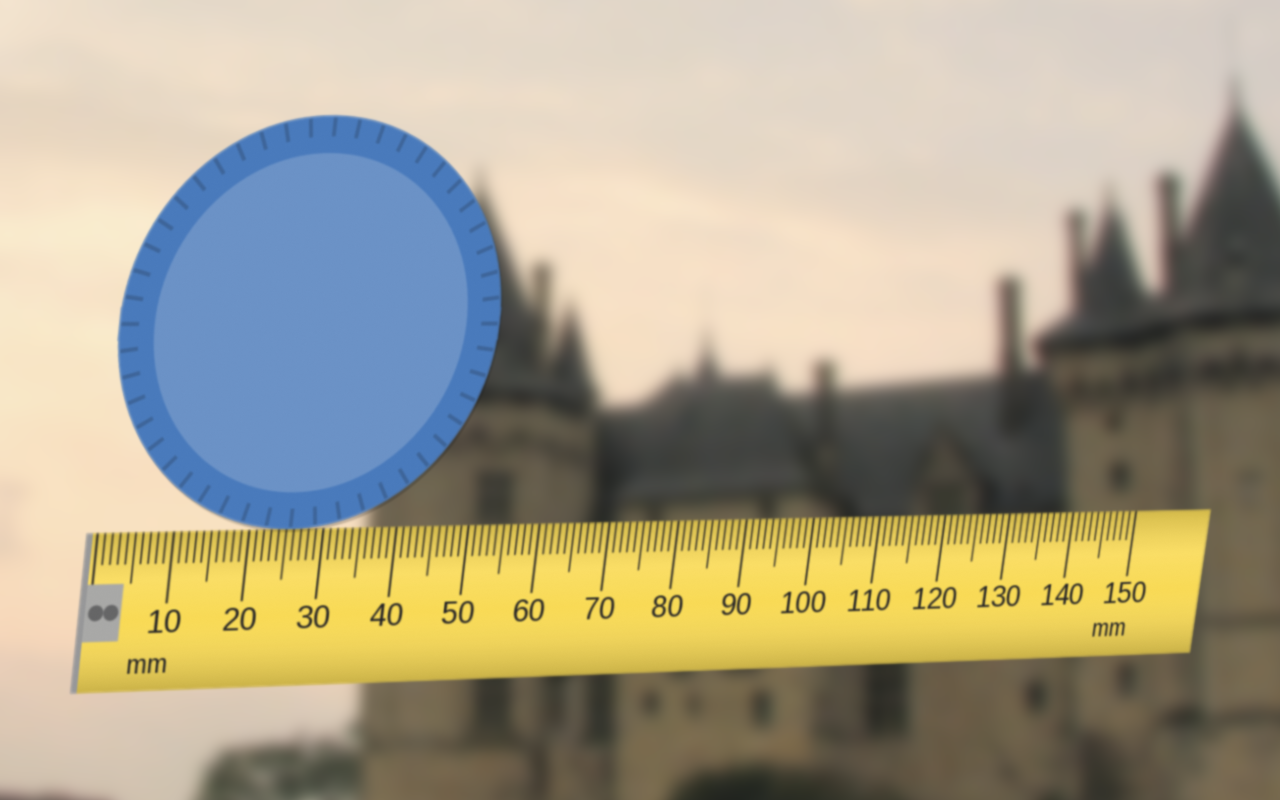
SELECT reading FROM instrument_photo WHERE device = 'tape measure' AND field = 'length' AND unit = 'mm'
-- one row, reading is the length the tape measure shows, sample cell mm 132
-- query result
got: mm 51
